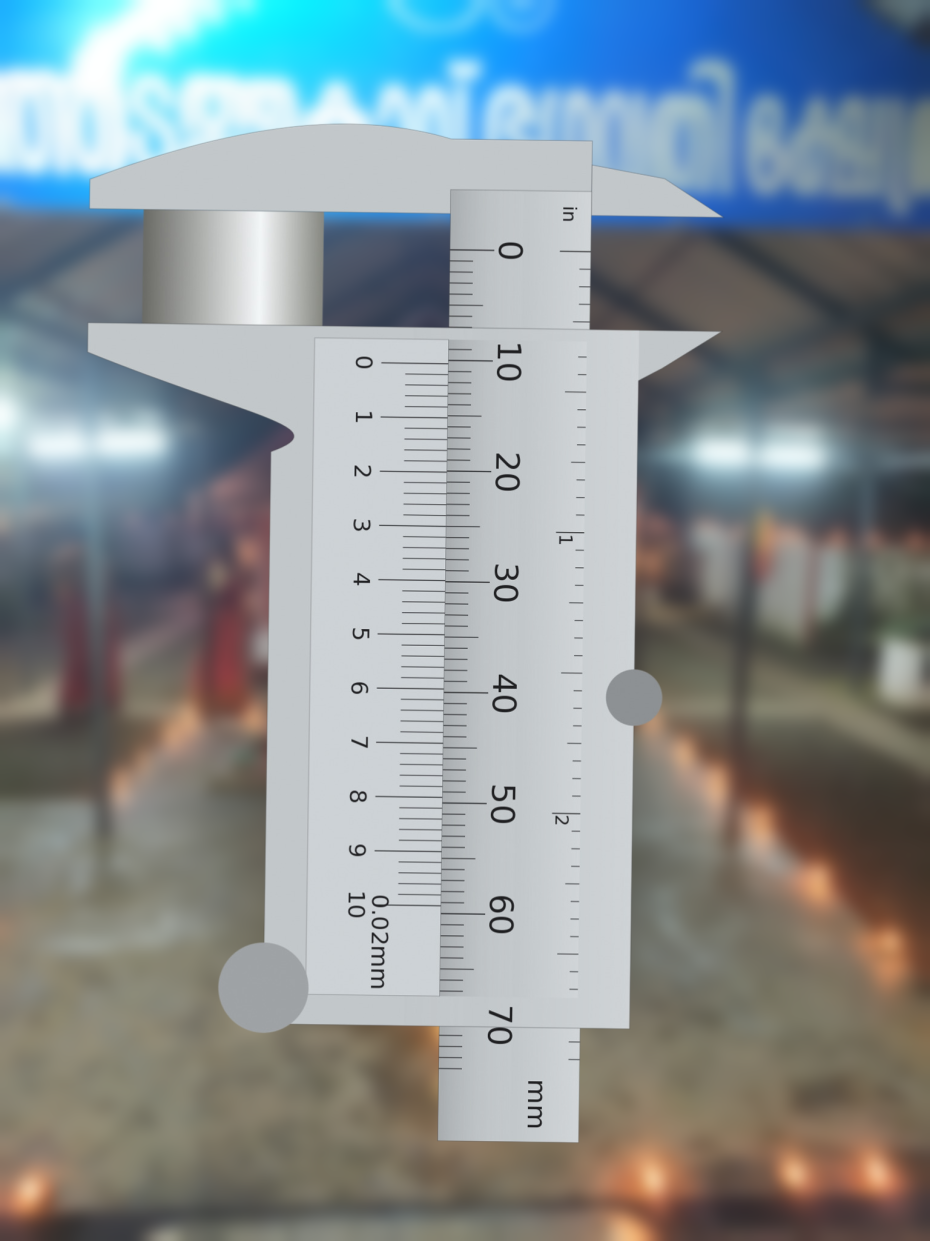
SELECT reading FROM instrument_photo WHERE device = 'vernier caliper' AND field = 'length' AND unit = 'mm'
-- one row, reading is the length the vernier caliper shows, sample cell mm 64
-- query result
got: mm 10.3
